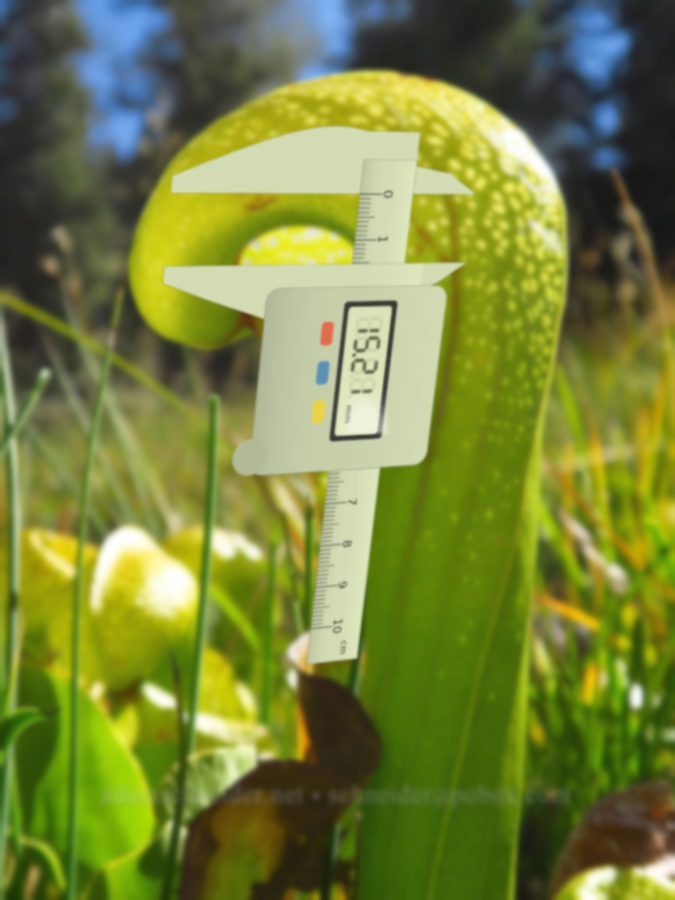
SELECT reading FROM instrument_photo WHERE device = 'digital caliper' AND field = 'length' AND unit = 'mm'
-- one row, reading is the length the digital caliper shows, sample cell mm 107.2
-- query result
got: mm 15.21
